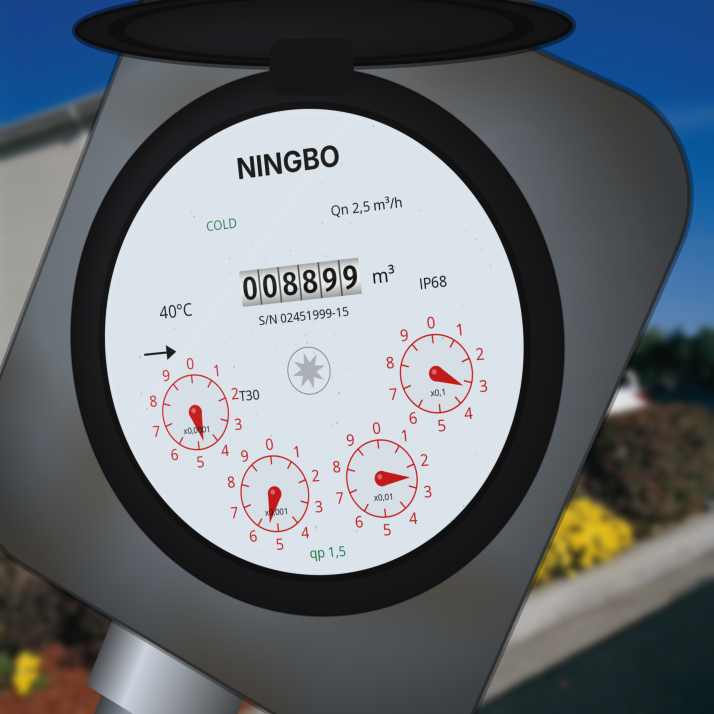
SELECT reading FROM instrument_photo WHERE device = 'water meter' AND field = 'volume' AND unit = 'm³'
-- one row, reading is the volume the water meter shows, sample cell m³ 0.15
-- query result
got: m³ 8899.3254
